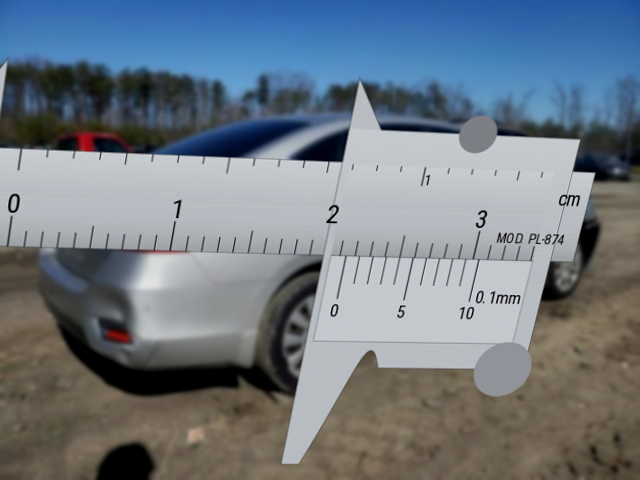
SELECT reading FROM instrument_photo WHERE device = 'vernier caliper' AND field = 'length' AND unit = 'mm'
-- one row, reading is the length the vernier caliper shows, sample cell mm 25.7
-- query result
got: mm 21.4
